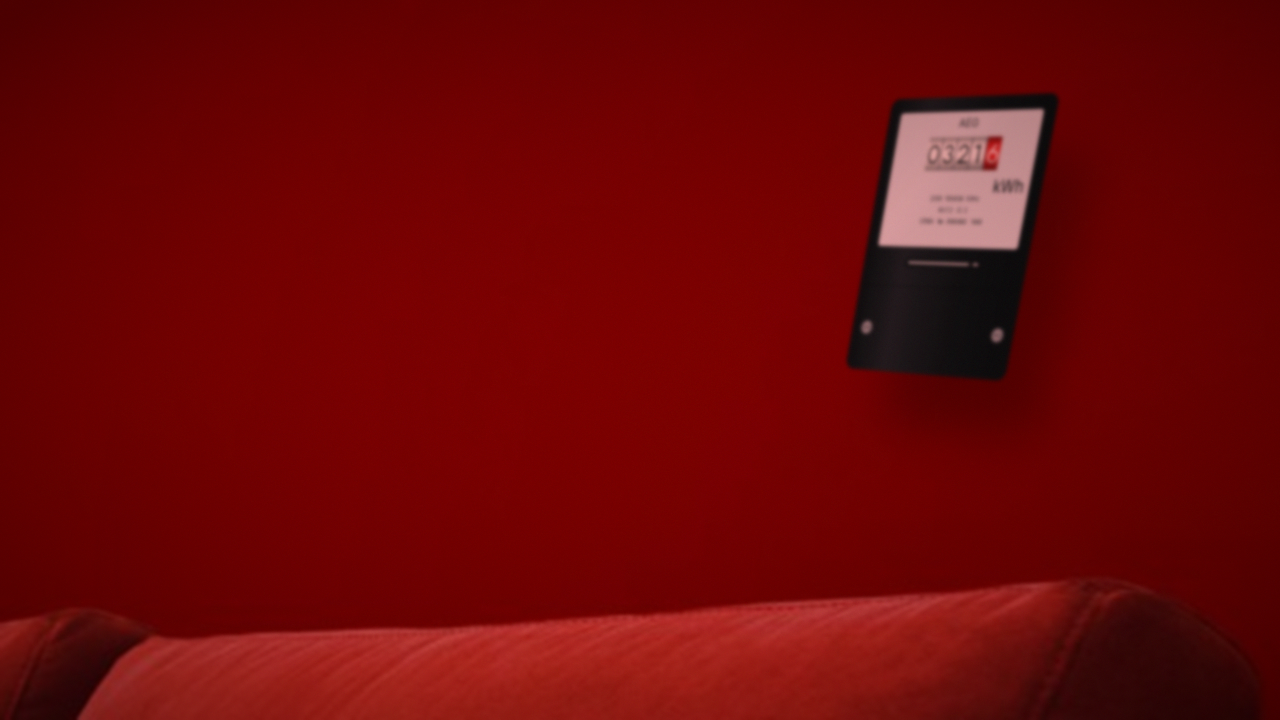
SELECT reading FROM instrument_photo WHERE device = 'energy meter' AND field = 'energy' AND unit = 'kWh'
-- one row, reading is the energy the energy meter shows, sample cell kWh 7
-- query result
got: kWh 321.6
